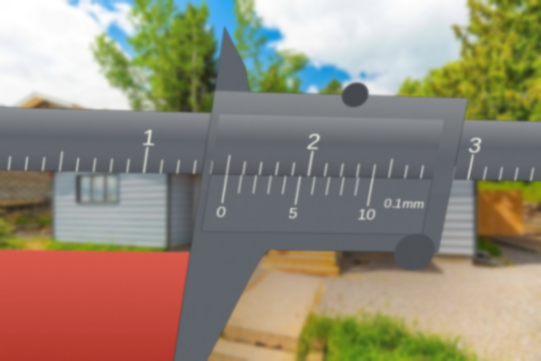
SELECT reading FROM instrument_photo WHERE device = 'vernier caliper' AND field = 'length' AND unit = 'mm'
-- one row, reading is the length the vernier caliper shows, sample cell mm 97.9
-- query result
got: mm 15.0
